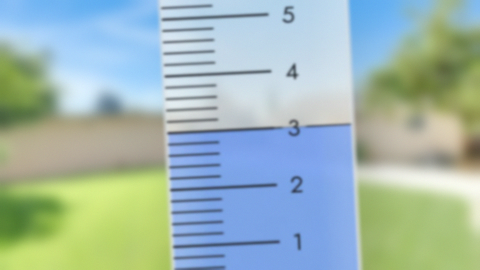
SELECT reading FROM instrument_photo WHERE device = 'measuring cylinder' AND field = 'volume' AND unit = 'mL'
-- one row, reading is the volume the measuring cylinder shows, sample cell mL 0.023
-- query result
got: mL 3
